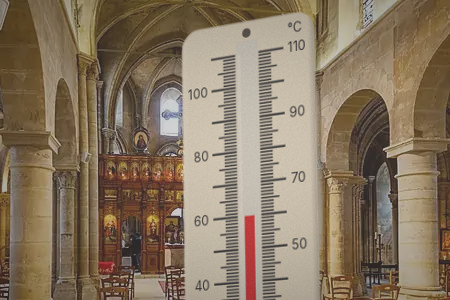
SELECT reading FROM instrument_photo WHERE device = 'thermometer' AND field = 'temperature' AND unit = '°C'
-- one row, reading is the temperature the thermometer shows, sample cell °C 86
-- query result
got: °C 60
